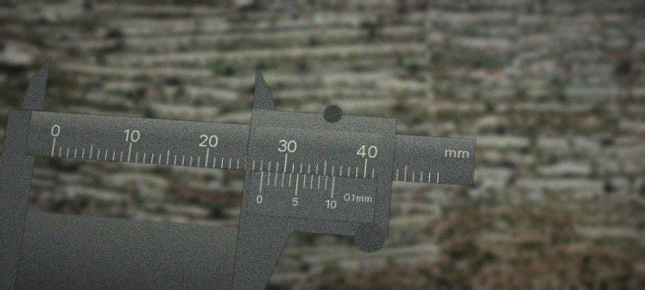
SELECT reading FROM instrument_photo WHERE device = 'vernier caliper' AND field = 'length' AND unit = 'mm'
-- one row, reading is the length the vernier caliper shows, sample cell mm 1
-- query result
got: mm 27.2
